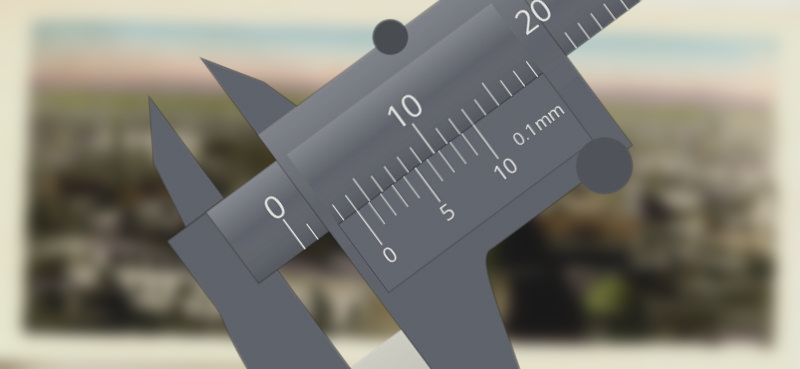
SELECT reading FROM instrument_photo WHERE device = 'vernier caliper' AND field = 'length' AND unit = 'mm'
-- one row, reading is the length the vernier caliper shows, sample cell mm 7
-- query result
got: mm 4.0
